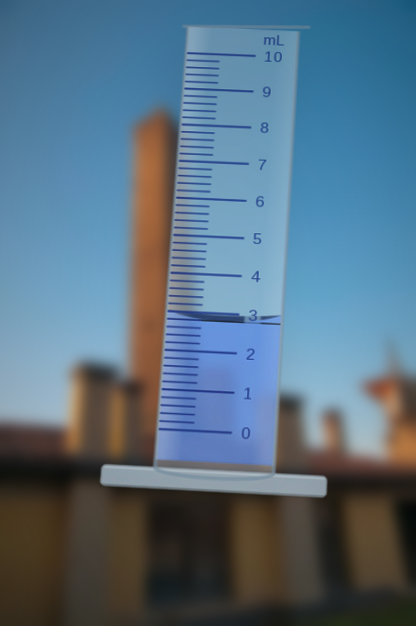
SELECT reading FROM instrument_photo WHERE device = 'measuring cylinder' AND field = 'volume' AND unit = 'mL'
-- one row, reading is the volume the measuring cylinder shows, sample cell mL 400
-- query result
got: mL 2.8
